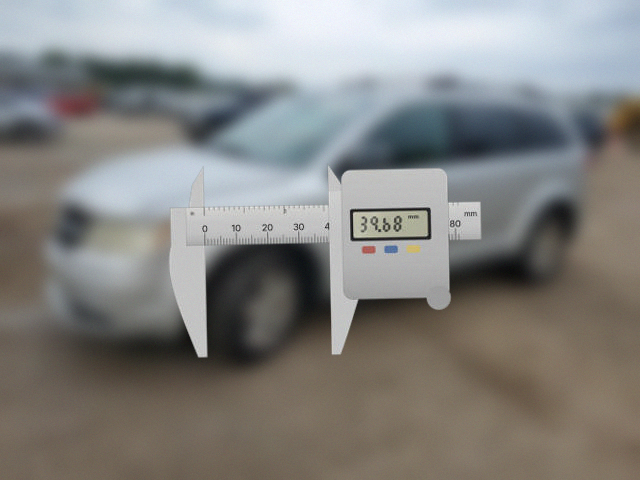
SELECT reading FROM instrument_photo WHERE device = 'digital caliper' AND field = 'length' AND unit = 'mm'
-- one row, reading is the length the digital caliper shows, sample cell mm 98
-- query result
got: mm 39.68
